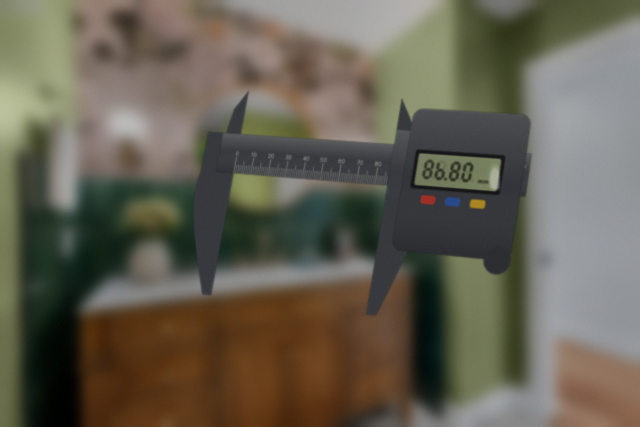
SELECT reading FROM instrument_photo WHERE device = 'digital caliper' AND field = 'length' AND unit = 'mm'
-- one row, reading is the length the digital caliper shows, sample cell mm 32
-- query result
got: mm 86.80
